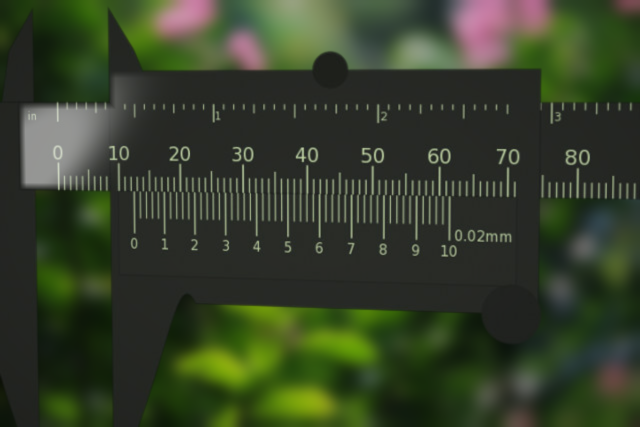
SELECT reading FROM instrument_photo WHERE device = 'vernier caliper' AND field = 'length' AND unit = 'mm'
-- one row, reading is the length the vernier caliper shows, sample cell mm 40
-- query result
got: mm 12.5
